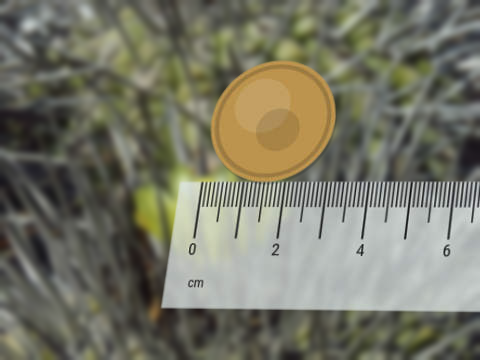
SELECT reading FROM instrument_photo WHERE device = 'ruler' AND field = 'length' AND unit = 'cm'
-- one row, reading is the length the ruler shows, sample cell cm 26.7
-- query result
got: cm 3
